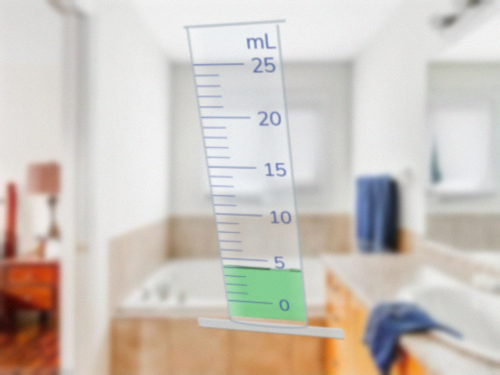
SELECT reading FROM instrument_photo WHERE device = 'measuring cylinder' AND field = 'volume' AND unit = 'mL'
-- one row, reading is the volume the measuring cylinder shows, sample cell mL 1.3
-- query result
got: mL 4
